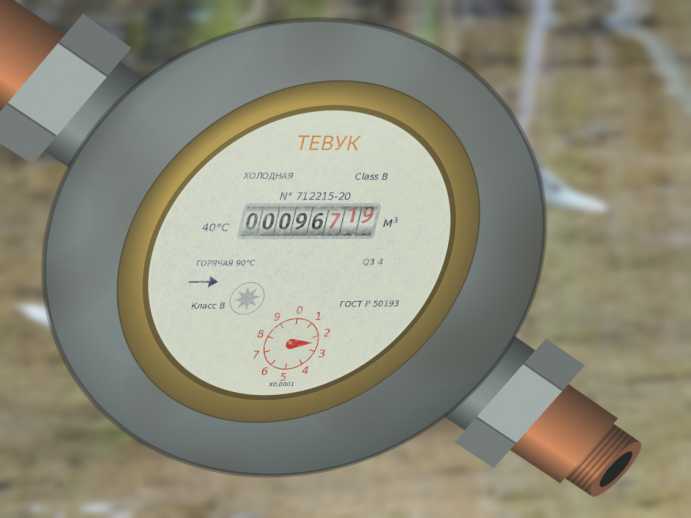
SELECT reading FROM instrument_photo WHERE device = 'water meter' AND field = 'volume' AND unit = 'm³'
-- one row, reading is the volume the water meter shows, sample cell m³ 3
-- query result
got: m³ 96.7192
